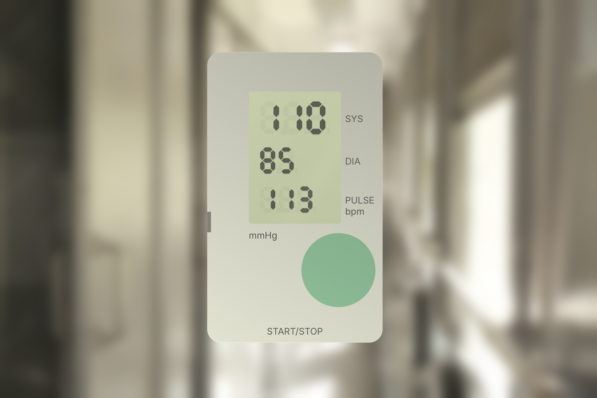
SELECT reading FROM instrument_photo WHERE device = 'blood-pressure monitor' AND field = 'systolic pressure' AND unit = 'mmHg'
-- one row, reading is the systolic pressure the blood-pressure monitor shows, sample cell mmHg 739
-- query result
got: mmHg 110
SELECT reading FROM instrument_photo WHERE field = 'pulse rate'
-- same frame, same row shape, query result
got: bpm 113
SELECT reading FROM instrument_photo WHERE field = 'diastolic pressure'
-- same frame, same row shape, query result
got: mmHg 85
